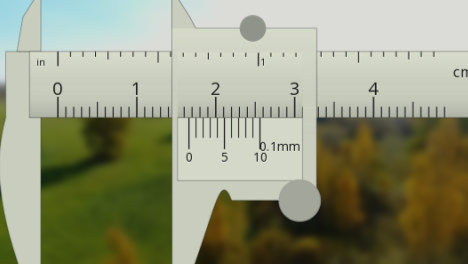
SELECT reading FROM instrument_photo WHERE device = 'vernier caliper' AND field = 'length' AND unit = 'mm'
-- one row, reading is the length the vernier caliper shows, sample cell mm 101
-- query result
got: mm 16.6
